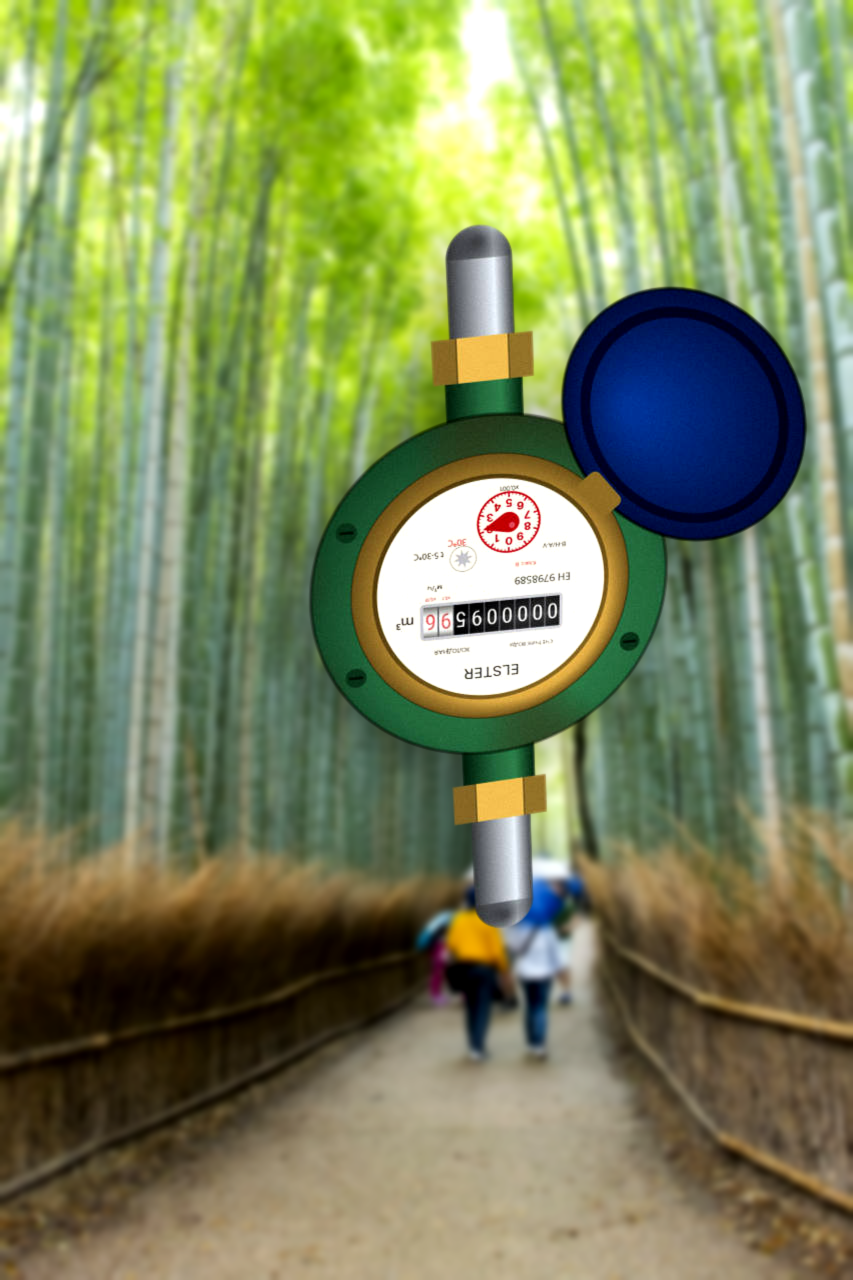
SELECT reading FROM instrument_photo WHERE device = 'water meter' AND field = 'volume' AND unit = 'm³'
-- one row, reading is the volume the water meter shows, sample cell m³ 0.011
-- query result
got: m³ 95.962
